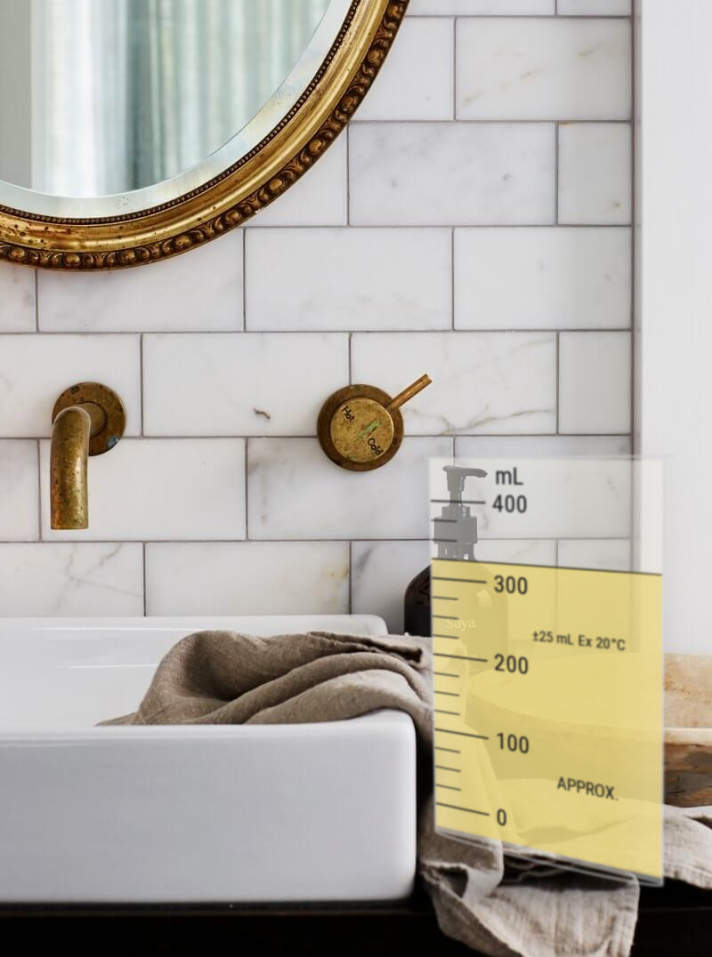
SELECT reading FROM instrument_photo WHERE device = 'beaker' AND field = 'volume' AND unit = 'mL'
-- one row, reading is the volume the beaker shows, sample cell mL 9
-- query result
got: mL 325
